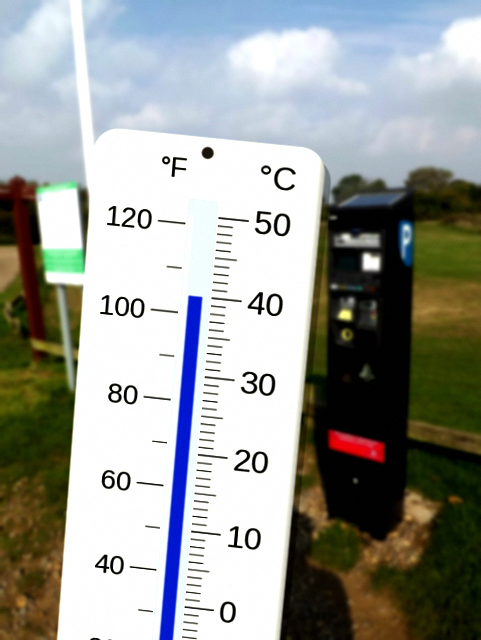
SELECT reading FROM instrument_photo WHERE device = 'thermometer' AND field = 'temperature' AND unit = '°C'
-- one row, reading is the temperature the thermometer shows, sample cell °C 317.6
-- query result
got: °C 40
